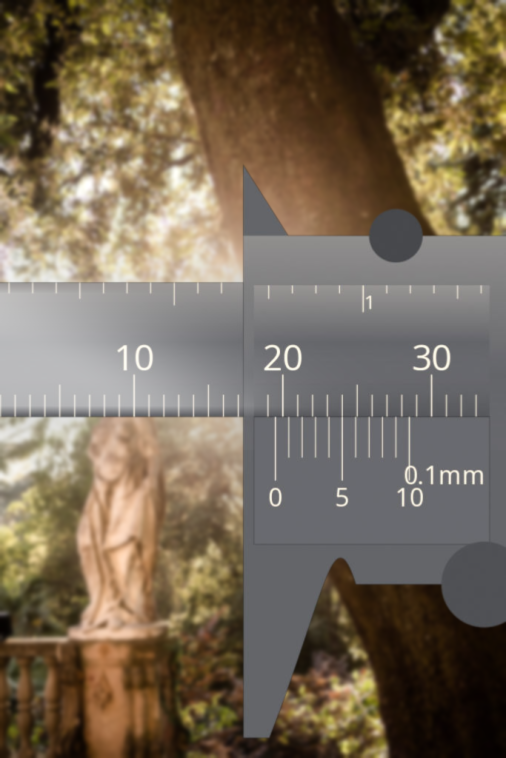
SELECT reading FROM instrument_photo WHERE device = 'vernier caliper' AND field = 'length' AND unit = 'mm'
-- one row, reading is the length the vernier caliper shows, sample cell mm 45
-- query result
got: mm 19.5
